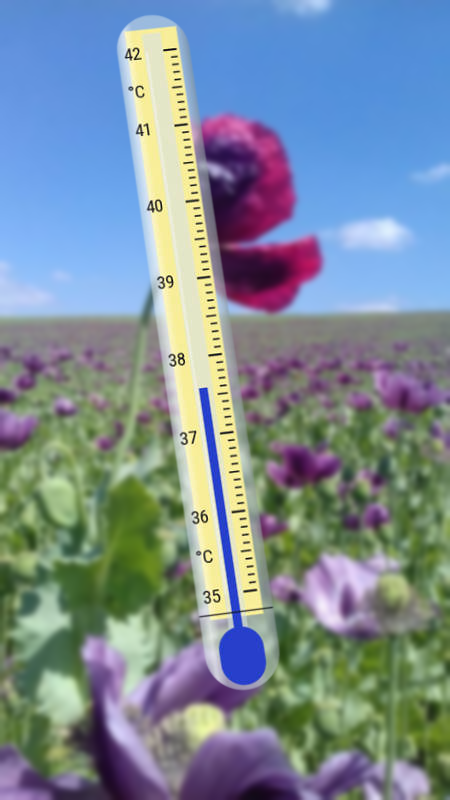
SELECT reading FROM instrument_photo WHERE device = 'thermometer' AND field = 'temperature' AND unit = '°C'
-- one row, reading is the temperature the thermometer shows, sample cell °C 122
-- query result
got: °C 37.6
